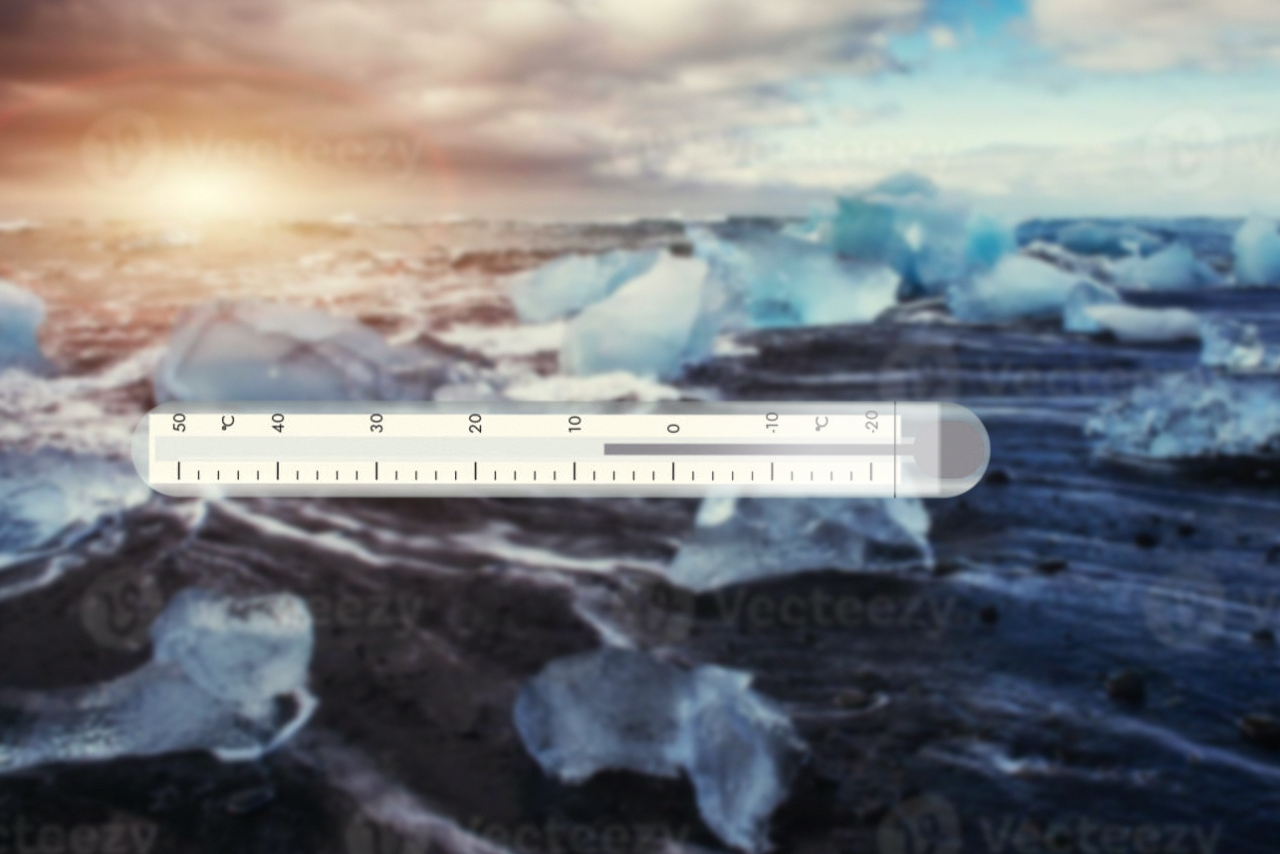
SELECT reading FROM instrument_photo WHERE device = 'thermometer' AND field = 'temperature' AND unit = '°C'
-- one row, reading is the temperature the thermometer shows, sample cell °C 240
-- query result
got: °C 7
